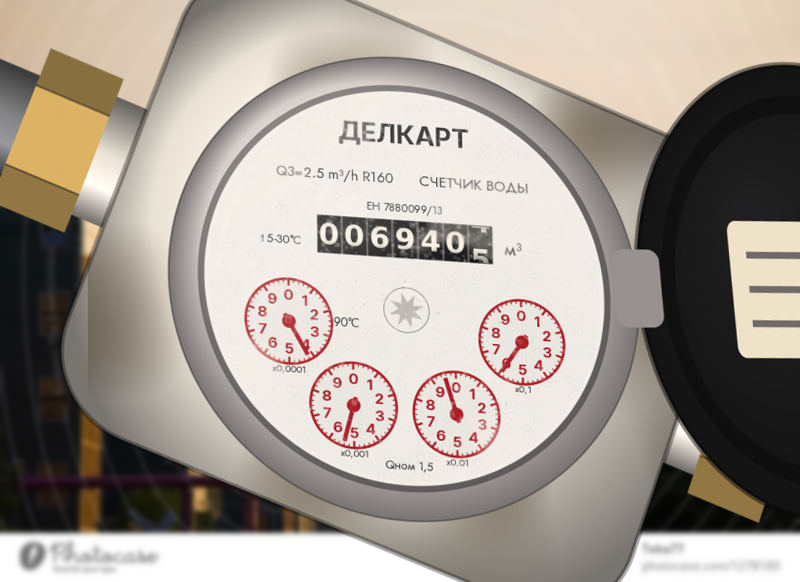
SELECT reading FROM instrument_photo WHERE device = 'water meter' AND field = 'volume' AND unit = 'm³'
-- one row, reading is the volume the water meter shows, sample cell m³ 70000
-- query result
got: m³ 69404.5954
